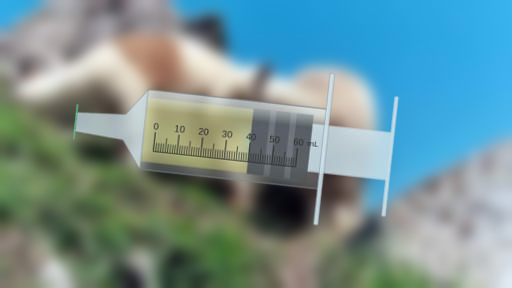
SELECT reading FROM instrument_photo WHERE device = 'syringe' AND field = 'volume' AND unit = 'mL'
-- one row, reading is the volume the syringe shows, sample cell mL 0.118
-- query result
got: mL 40
